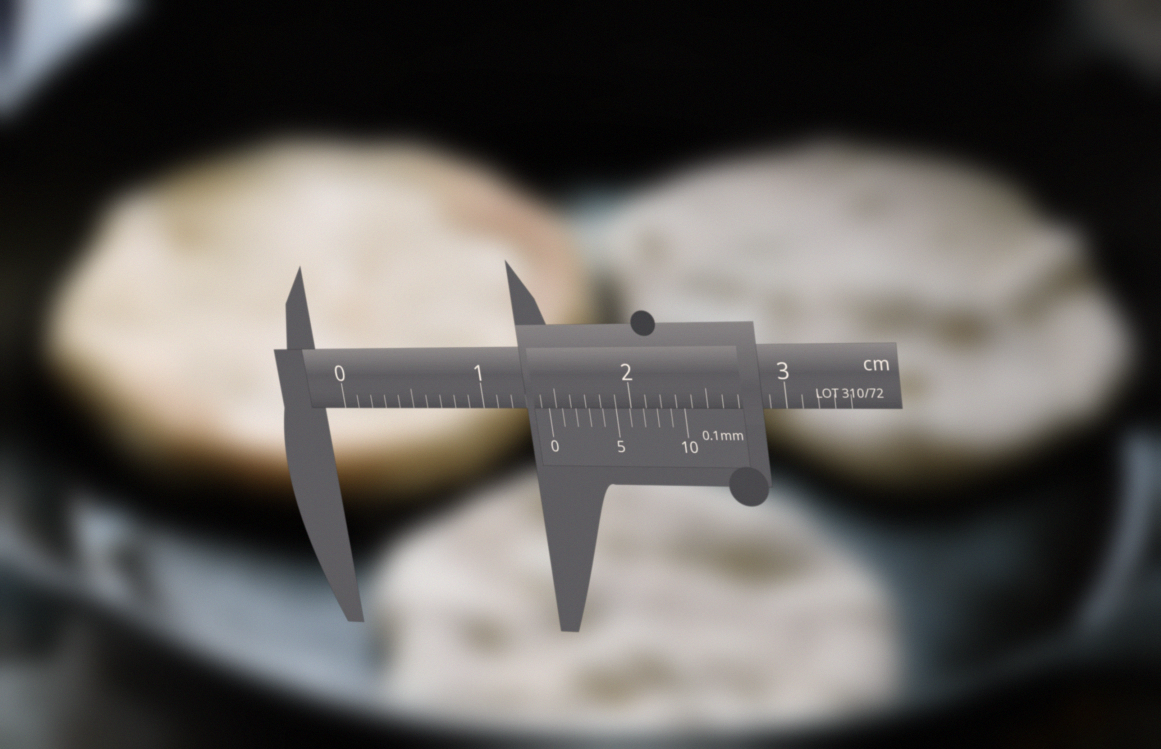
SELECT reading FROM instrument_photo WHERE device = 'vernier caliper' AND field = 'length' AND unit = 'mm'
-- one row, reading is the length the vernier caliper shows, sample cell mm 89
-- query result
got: mm 14.5
